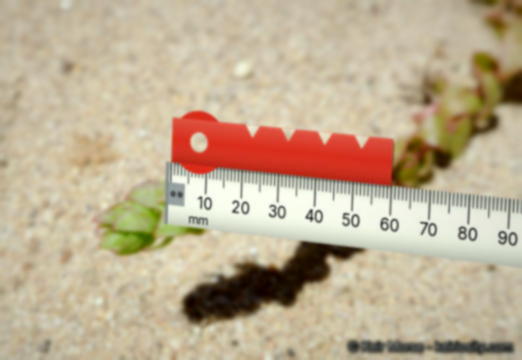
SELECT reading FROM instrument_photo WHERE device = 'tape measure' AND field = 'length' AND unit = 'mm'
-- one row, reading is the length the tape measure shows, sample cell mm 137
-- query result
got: mm 60
